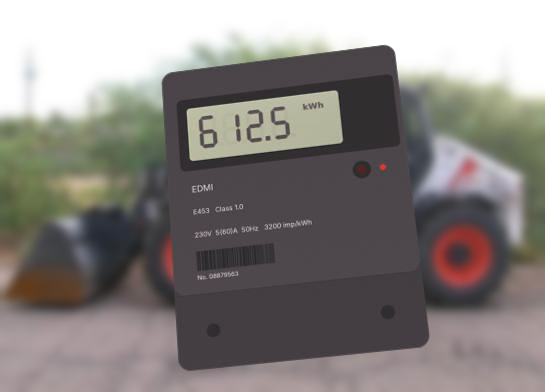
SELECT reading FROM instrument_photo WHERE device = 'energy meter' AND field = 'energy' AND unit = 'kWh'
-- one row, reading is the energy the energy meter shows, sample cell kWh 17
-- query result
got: kWh 612.5
